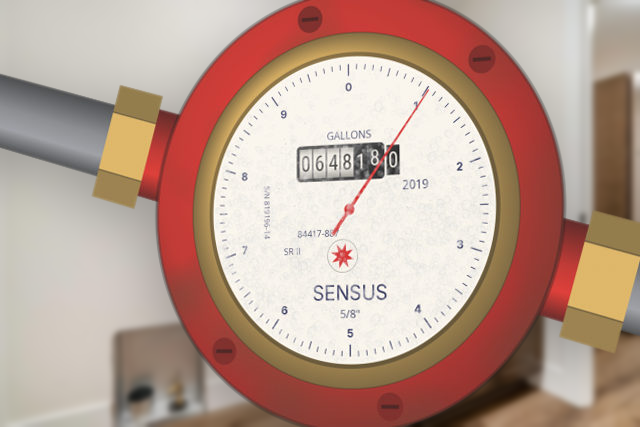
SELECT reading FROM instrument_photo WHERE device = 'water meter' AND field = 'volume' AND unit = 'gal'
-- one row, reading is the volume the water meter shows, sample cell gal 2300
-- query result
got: gal 648181.0
